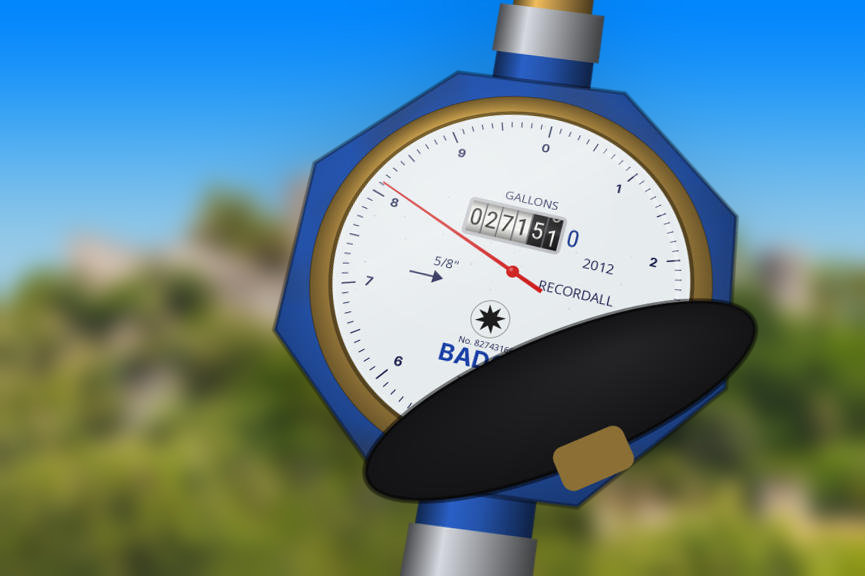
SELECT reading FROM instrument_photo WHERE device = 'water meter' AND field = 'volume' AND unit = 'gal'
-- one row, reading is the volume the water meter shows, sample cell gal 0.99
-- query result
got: gal 271508.1
